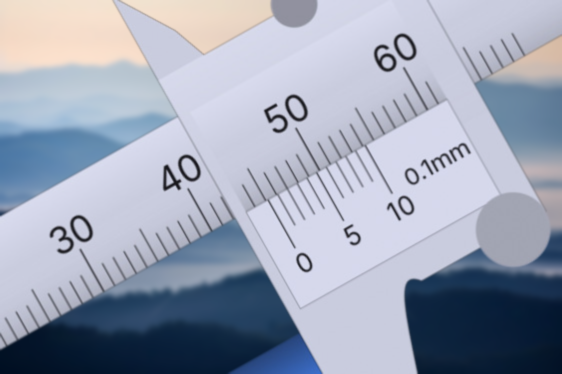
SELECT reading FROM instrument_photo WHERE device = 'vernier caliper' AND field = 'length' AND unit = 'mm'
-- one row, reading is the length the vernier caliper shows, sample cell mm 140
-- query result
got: mm 45.2
